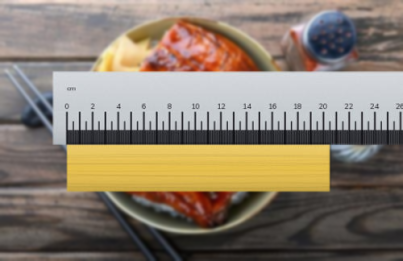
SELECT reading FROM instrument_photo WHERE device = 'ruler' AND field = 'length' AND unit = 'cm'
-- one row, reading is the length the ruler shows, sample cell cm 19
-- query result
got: cm 20.5
